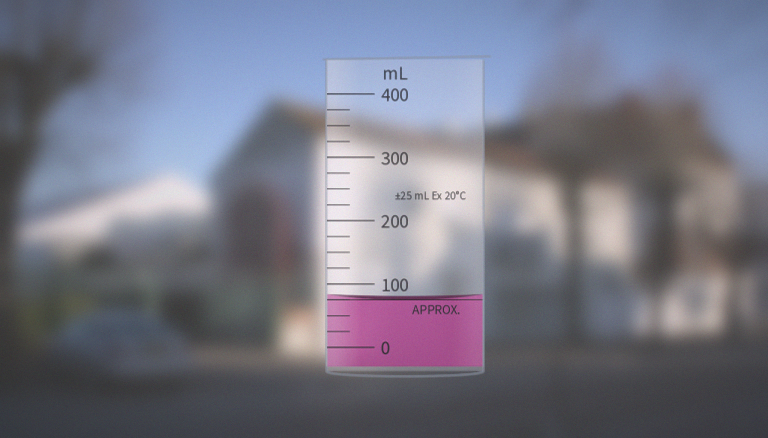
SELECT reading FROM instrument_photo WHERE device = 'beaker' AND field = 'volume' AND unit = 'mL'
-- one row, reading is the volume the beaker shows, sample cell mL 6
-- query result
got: mL 75
